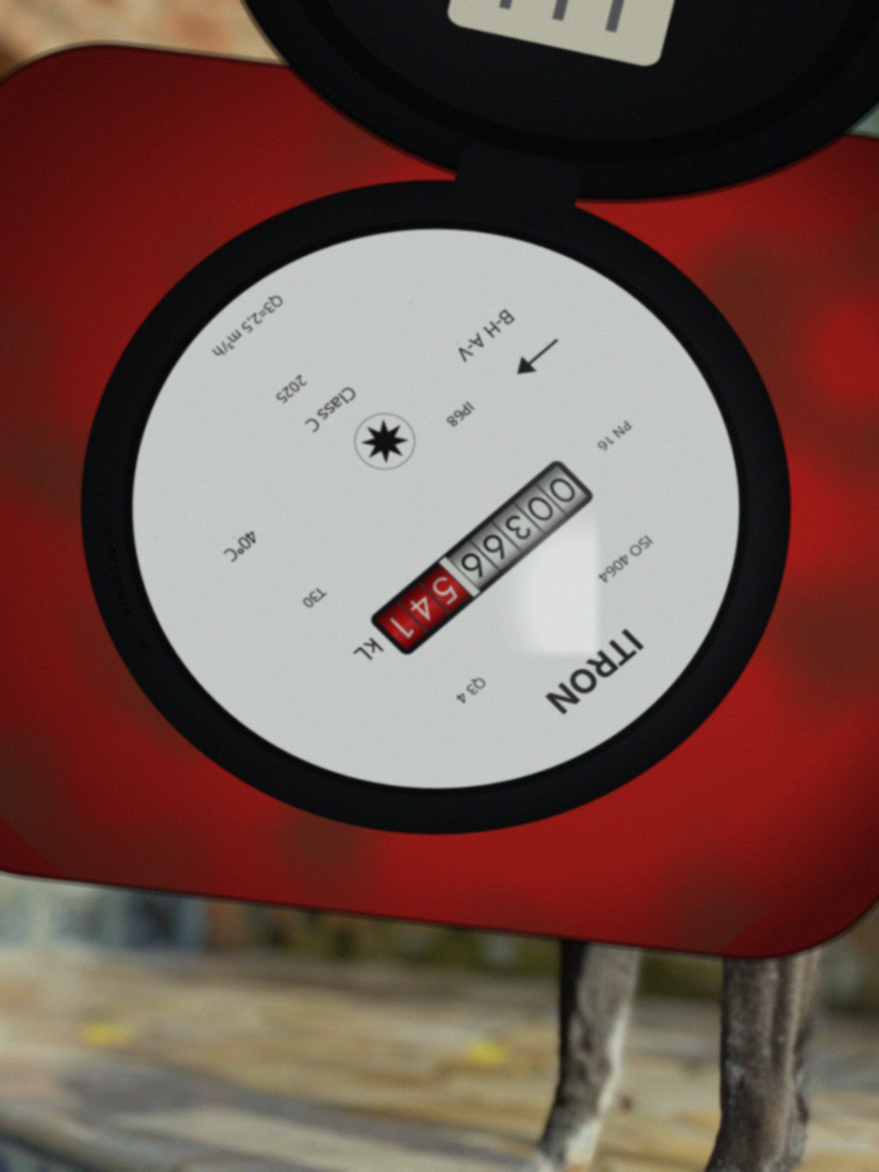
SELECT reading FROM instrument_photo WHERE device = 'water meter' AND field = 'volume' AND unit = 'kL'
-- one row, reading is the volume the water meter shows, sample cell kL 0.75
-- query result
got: kL 366.541
